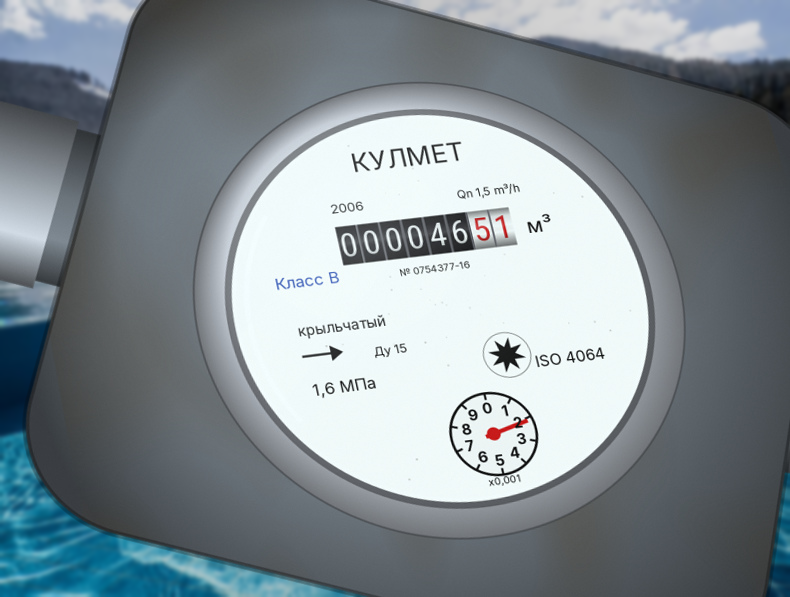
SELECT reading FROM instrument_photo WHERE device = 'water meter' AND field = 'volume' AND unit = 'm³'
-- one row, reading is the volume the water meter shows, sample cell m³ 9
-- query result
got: m³ 46.512
